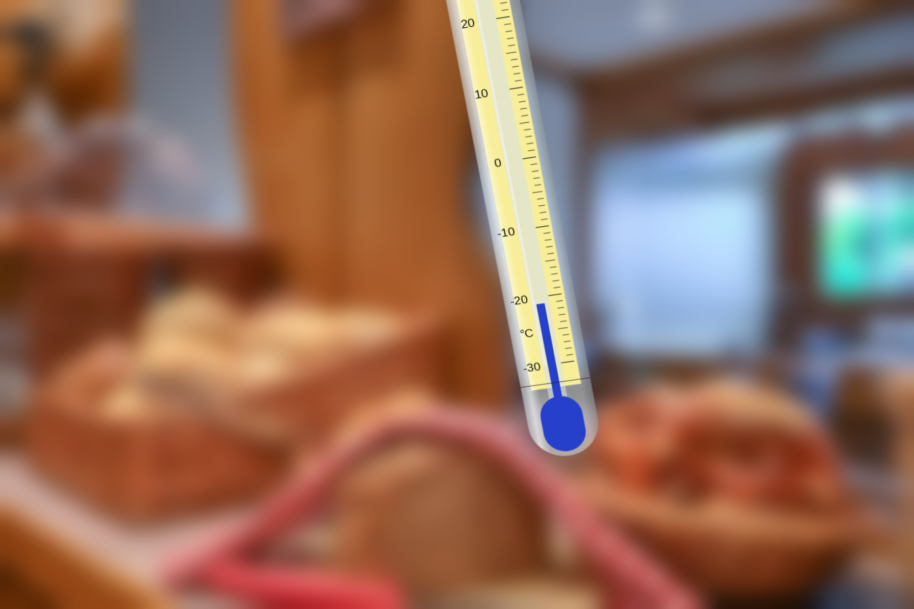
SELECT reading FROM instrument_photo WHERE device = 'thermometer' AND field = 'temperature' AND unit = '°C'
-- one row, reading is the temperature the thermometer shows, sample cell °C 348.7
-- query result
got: °C -21
